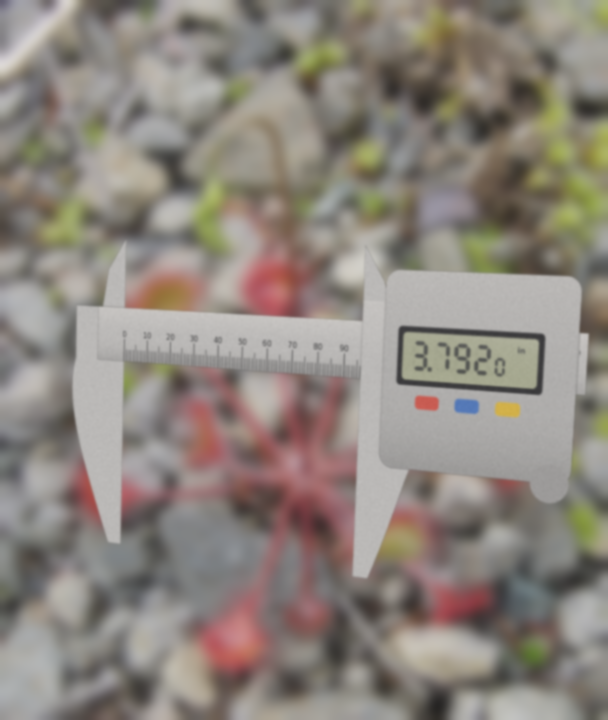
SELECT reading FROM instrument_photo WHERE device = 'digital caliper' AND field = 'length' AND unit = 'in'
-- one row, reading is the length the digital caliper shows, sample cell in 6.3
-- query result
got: in 3.7920
